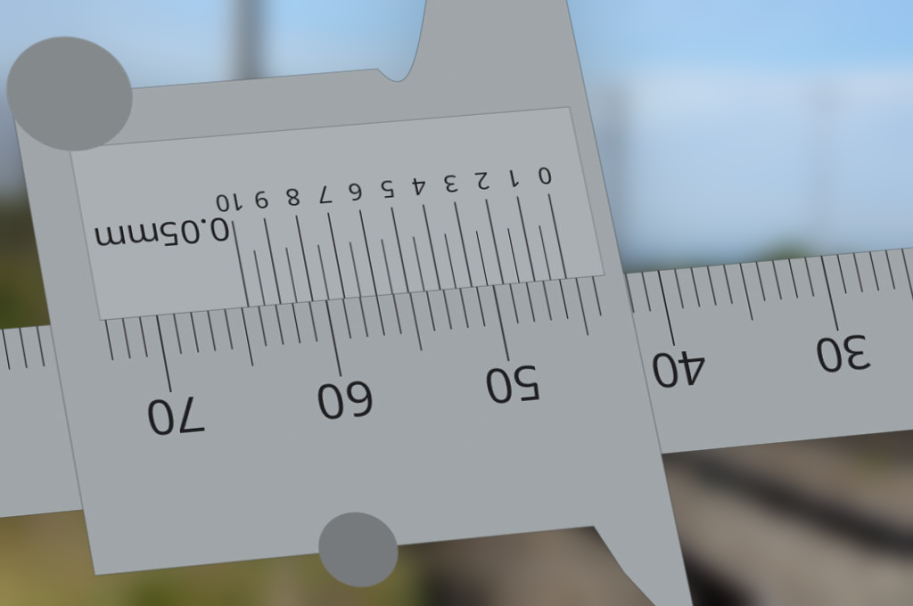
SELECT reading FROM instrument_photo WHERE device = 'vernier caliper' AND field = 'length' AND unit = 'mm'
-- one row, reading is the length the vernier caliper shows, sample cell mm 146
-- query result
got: mm 45.6
